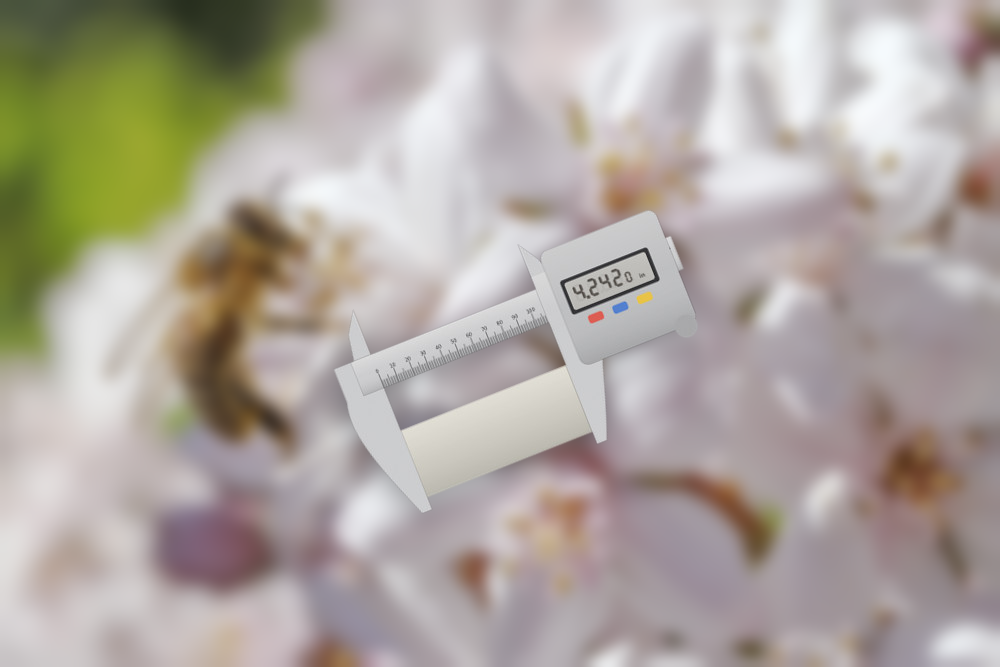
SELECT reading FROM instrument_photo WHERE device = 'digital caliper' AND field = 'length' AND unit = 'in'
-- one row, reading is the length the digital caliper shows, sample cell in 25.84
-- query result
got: in 4.2420
